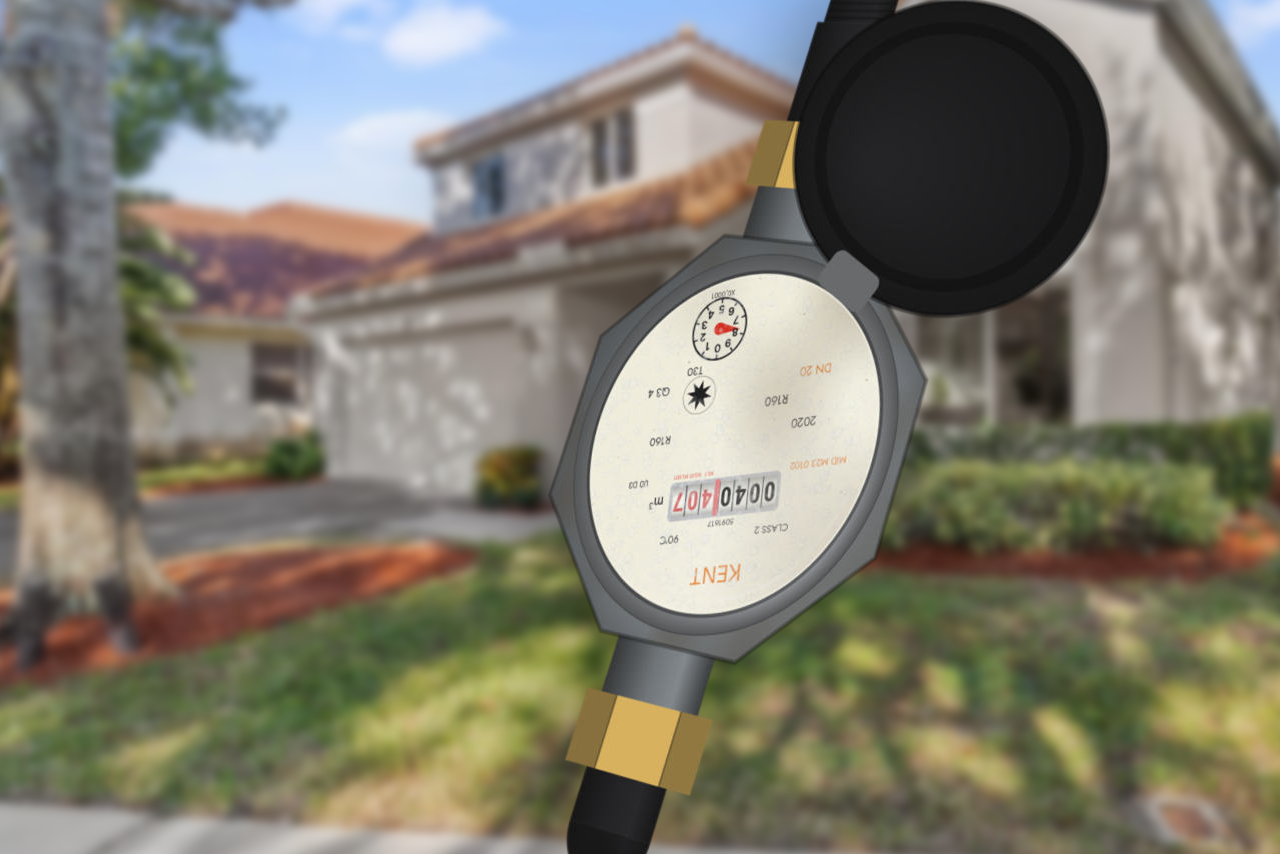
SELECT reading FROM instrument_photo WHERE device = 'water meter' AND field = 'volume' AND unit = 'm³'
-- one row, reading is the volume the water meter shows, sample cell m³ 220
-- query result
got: m³ 40.4077
